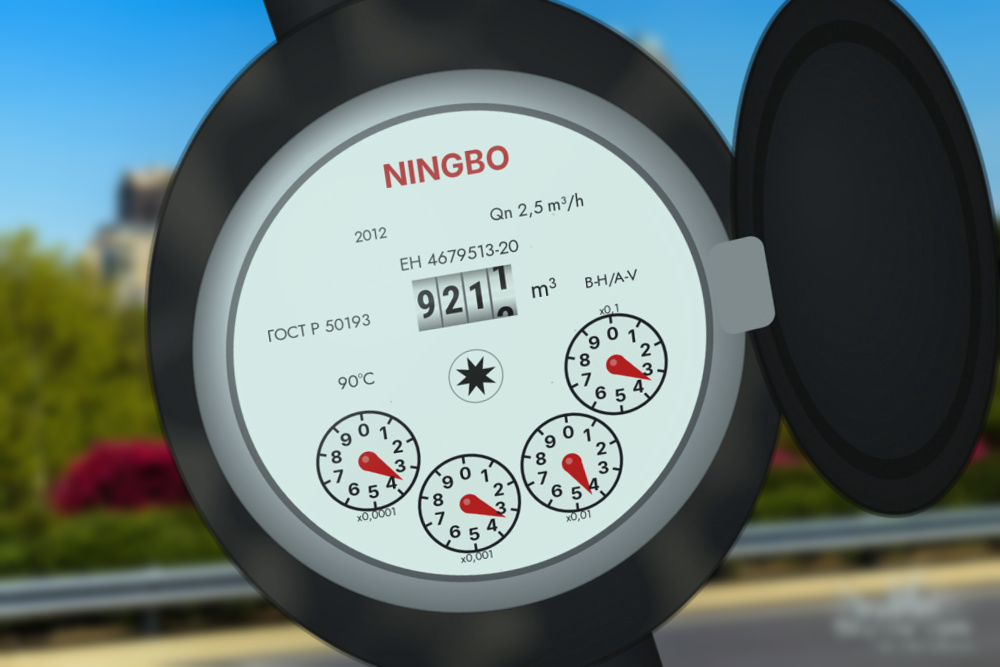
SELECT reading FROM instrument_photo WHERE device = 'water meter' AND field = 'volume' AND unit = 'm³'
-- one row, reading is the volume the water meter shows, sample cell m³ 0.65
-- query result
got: m³ 9211.3433
